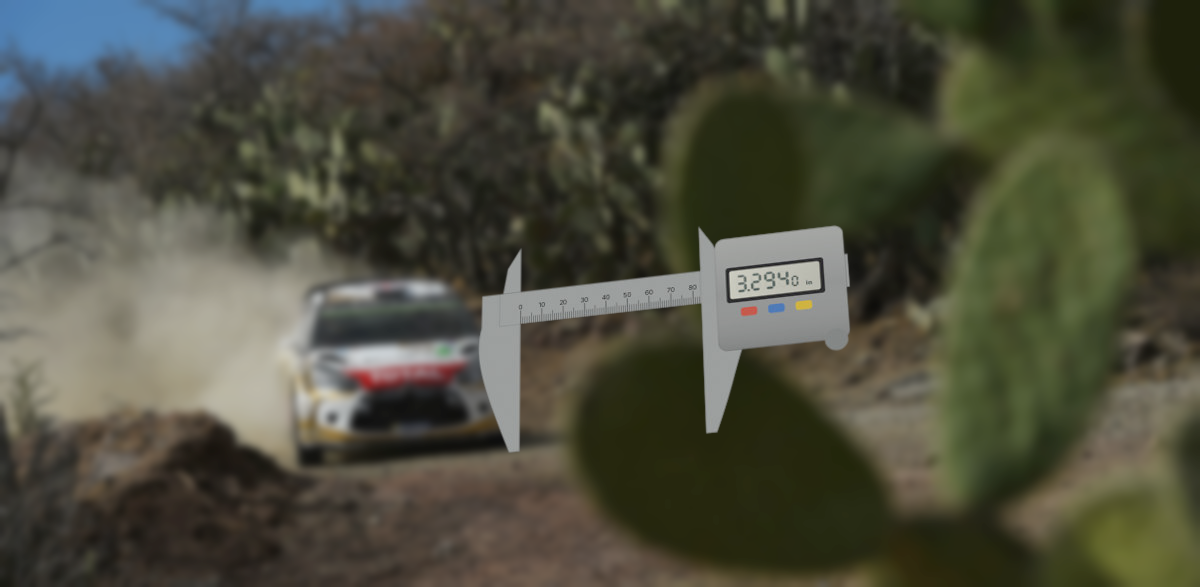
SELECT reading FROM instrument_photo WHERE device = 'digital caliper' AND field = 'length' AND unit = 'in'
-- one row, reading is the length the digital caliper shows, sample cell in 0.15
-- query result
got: in 3.2940
